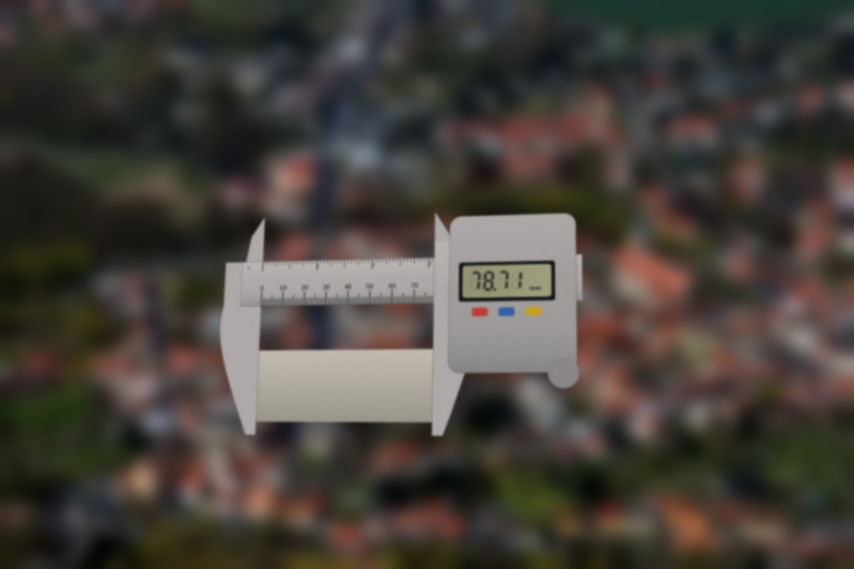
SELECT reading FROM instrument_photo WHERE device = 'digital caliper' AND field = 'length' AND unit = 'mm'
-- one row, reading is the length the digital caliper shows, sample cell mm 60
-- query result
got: mm 78.71
